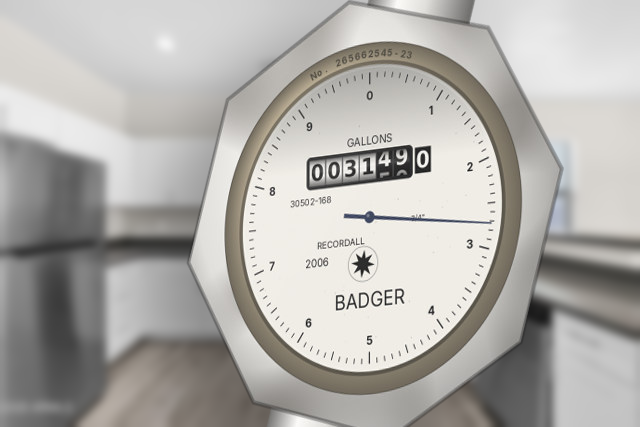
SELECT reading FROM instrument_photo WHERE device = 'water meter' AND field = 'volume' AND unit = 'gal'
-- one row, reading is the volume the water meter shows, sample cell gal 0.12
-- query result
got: gal 31492.7
